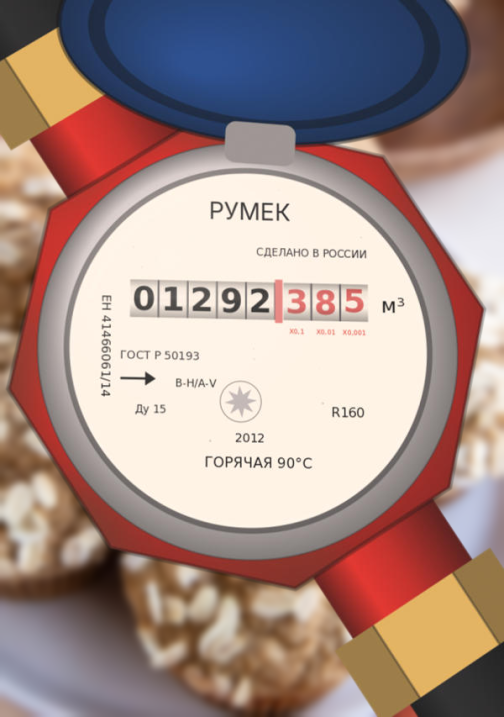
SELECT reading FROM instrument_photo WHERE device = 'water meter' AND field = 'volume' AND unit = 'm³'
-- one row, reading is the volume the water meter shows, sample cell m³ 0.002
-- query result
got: m³ 1292.385
